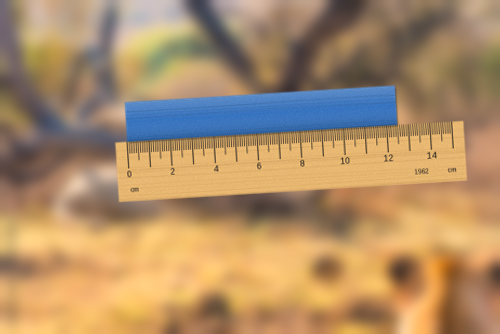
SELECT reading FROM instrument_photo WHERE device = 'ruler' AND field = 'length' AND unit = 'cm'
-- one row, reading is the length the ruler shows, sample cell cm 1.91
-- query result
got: cm 12.5
